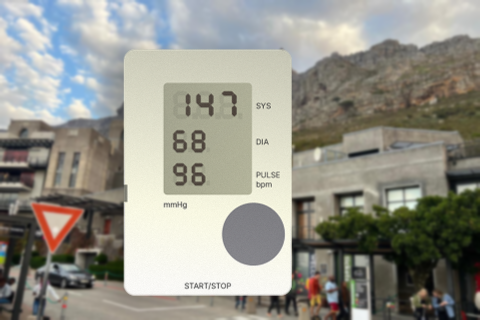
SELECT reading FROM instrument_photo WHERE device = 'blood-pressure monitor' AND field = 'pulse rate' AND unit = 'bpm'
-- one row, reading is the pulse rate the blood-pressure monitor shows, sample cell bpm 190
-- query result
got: bpm 96
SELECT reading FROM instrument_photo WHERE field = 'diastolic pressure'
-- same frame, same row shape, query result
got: mmHg 68
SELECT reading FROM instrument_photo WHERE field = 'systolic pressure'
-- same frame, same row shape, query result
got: mmHg 147
